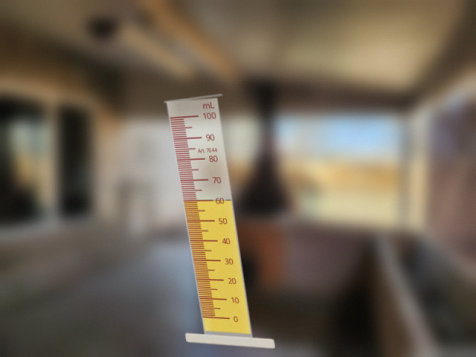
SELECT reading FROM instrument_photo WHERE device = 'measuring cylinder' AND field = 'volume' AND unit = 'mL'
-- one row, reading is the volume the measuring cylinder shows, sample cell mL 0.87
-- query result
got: mL 60
